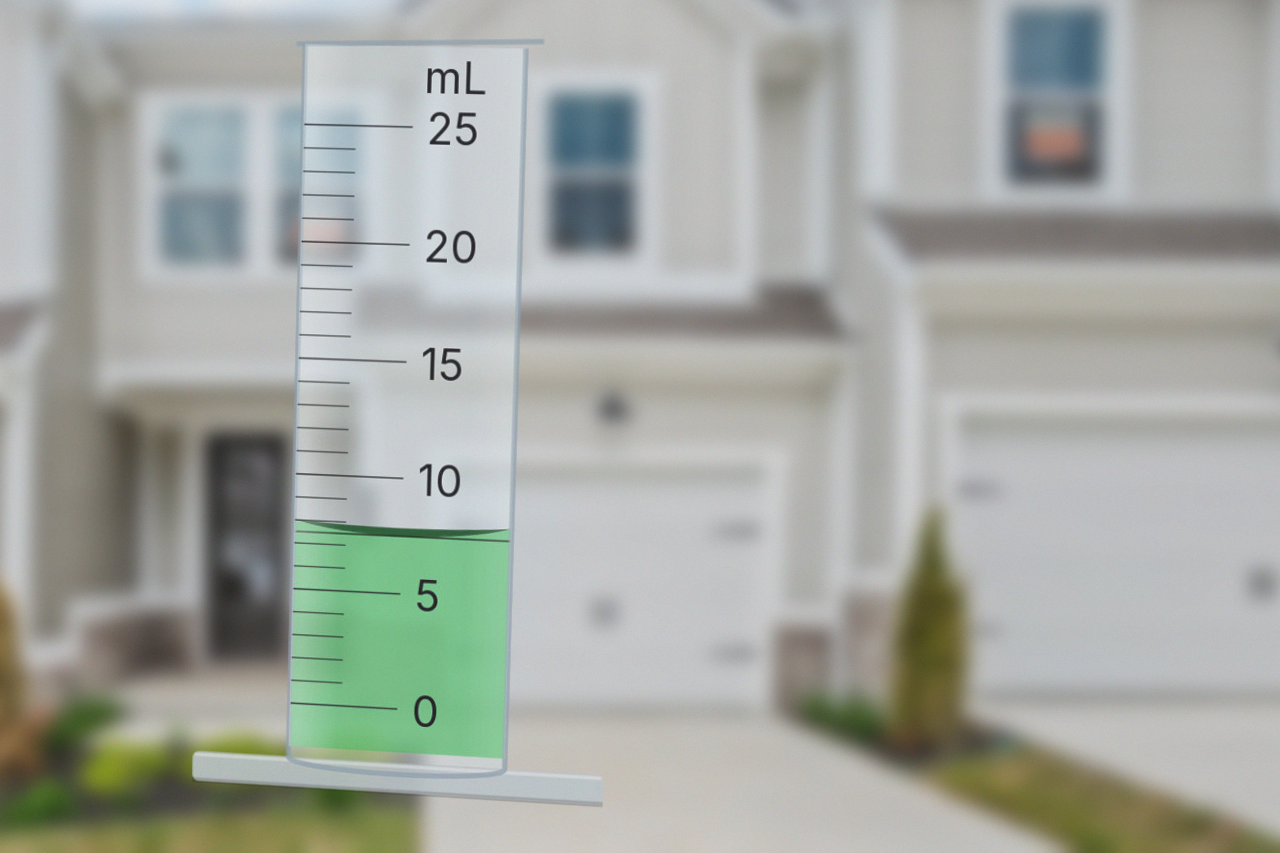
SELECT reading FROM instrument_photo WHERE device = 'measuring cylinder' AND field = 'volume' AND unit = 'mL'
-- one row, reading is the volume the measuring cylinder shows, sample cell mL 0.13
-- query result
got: mL 7.5
